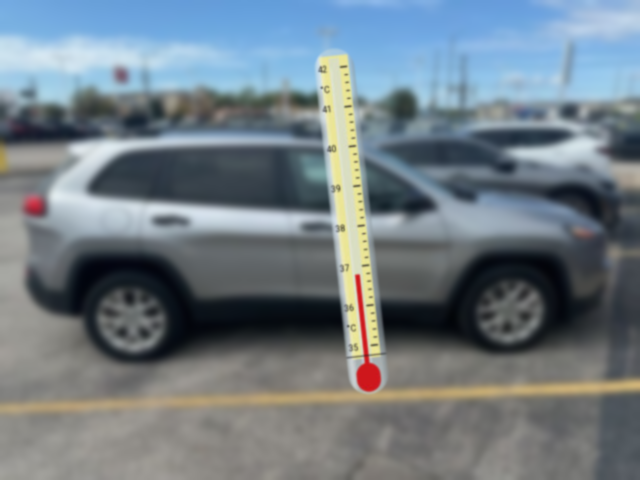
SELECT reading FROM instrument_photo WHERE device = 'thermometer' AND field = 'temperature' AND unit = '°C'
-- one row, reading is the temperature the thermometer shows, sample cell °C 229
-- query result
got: °C 36.8
